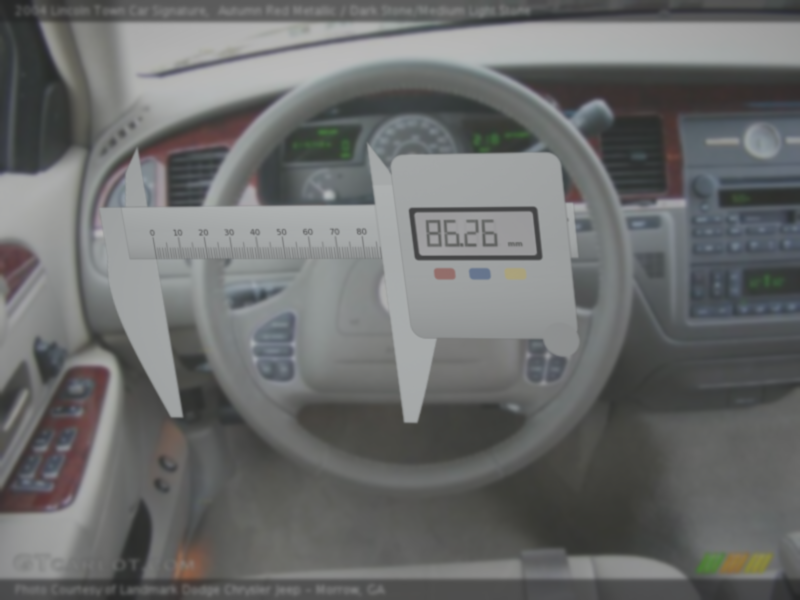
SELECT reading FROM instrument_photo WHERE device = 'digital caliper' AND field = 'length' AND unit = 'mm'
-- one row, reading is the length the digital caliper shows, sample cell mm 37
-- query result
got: mm 86.26
